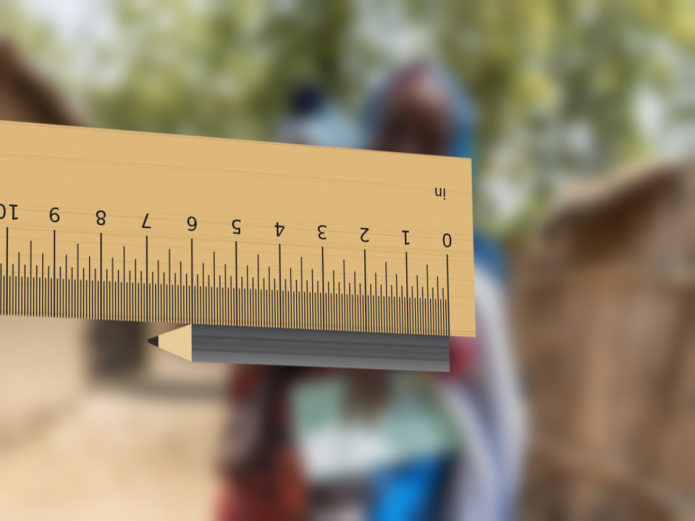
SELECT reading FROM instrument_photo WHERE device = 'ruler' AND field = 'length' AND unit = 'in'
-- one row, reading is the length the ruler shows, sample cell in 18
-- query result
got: in 7
